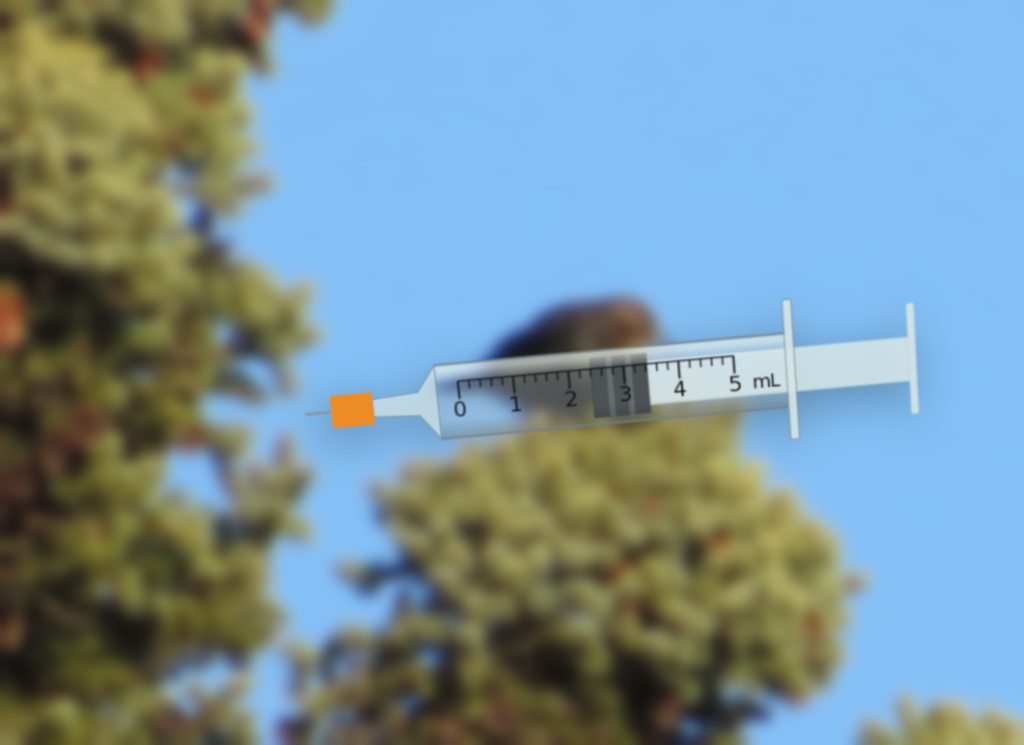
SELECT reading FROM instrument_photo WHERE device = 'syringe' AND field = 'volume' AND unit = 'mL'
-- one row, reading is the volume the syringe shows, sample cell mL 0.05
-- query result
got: mL 2.4
